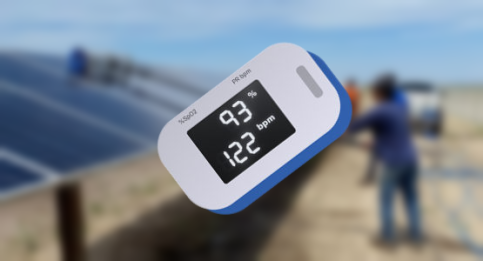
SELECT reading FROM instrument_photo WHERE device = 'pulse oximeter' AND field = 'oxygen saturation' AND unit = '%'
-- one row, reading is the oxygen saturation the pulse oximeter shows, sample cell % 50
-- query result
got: % 93
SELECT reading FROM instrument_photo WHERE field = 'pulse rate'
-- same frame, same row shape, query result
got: bpm 122
